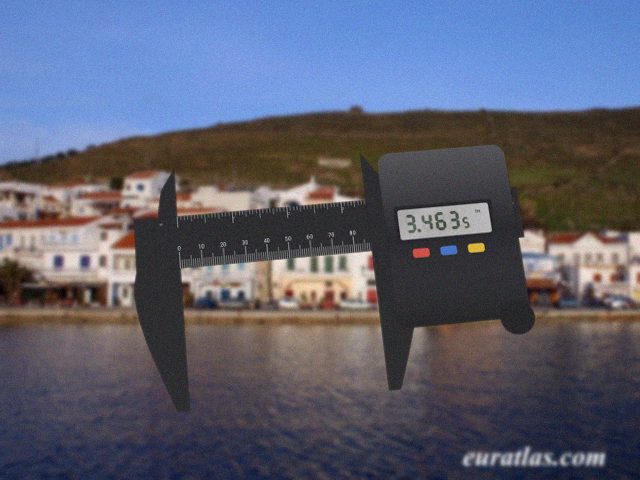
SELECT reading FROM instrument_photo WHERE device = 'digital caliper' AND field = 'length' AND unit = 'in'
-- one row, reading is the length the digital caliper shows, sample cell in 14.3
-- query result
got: in 3.4635
